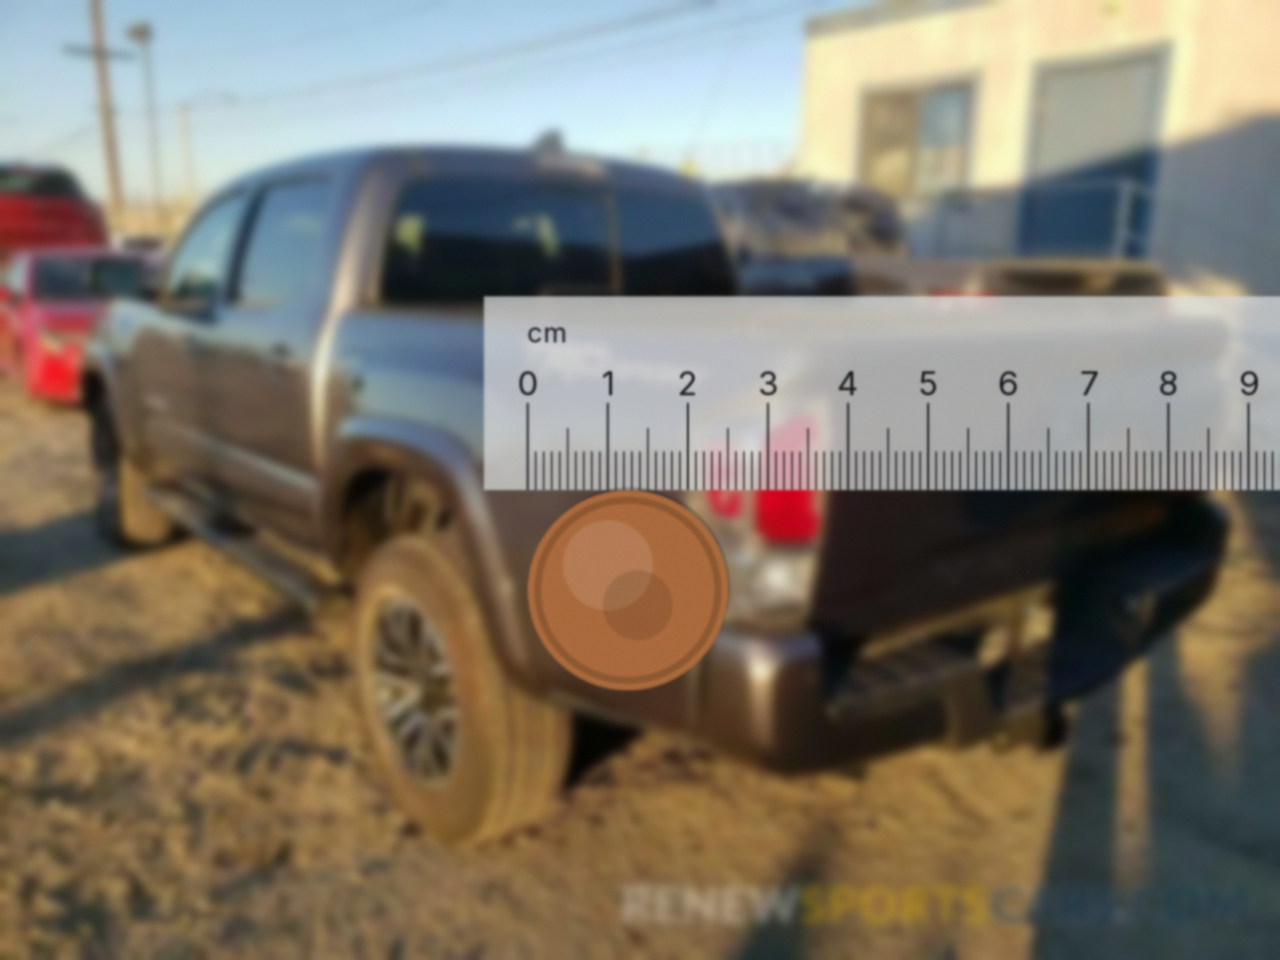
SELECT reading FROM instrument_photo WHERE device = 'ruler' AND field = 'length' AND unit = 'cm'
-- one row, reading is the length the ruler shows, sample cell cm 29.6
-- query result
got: cm 2.5
